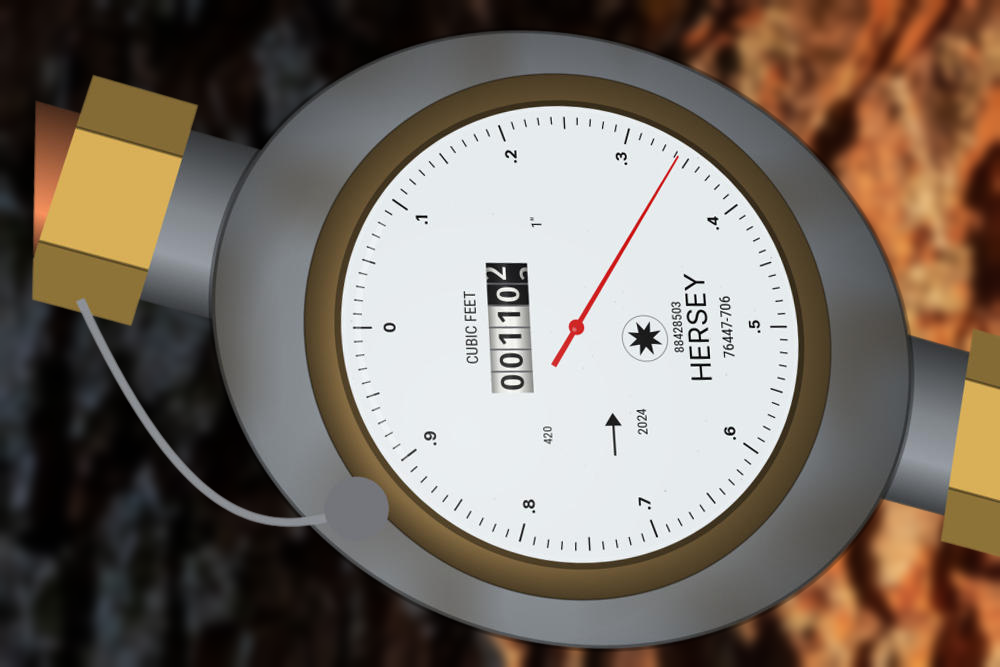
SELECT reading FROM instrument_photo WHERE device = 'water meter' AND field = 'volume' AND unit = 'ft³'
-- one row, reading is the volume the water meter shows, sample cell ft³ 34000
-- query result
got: ft³ 1102.34
